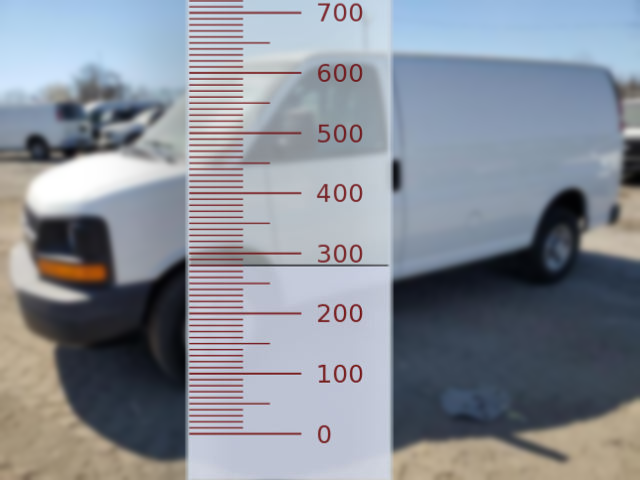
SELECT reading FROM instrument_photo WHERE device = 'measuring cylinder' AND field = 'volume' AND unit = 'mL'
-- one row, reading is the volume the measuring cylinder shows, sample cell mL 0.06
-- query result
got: mL 280
